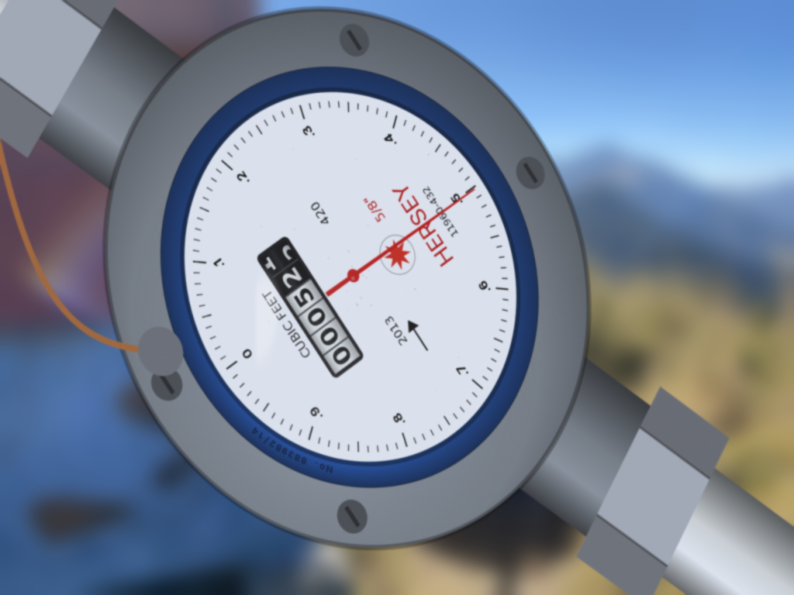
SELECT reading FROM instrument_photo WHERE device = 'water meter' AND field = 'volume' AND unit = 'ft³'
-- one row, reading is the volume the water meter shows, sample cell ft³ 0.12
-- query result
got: ft³ 521.50
